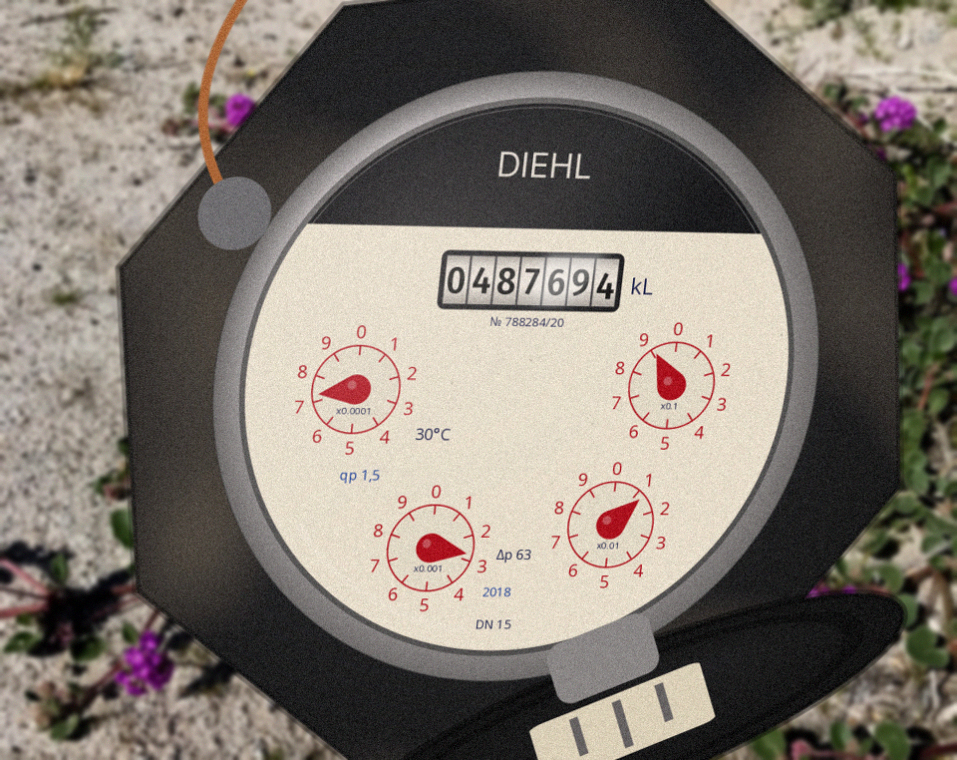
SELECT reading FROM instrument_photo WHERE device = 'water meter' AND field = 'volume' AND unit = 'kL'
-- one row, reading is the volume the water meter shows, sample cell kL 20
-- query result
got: kL 487693.9127
